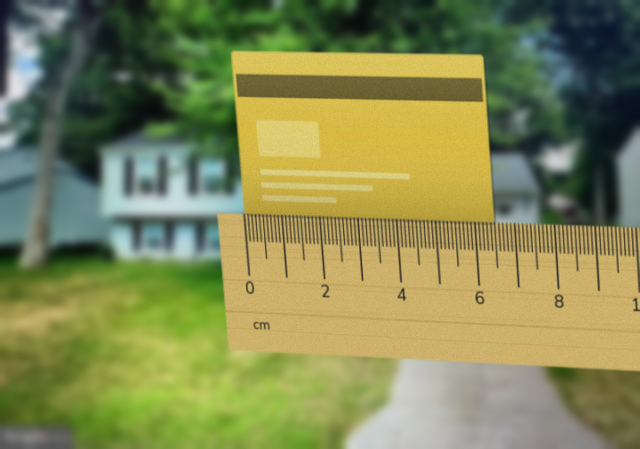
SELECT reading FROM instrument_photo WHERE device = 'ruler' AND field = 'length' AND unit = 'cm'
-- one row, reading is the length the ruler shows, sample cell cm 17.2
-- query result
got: cm 6.5
